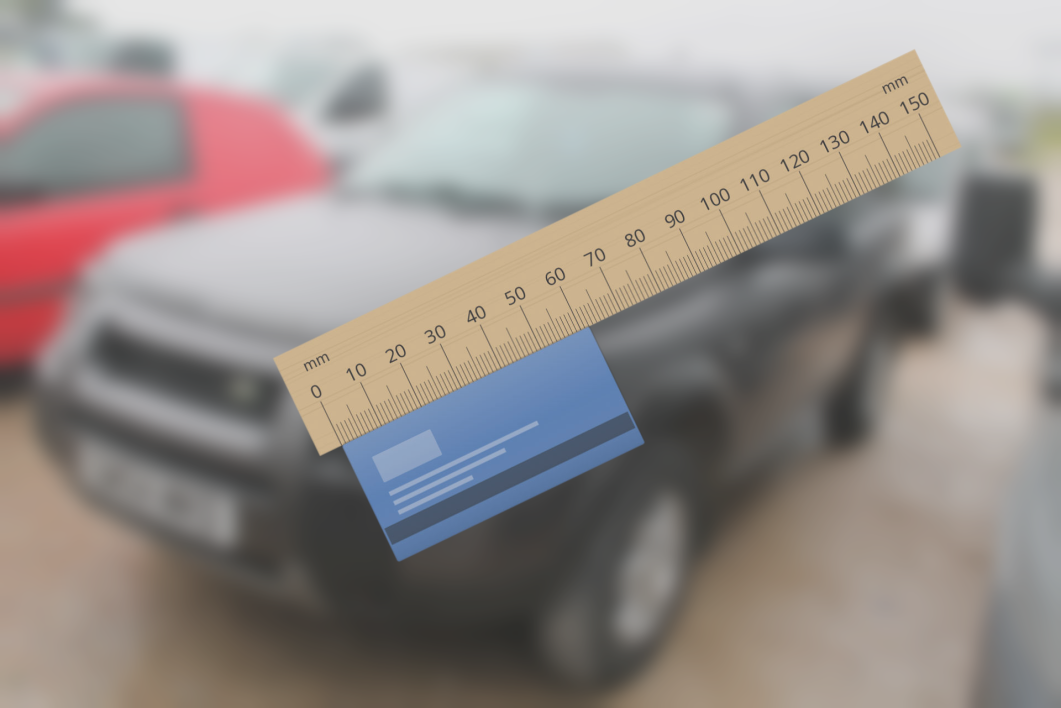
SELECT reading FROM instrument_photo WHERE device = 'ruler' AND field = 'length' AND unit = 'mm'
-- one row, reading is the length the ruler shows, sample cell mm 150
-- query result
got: mm 62
